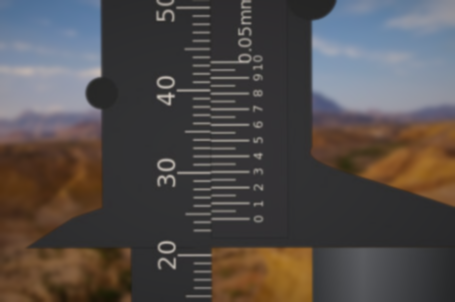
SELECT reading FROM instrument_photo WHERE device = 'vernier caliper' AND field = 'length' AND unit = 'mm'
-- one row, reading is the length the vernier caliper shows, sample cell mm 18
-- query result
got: mm 24.4
